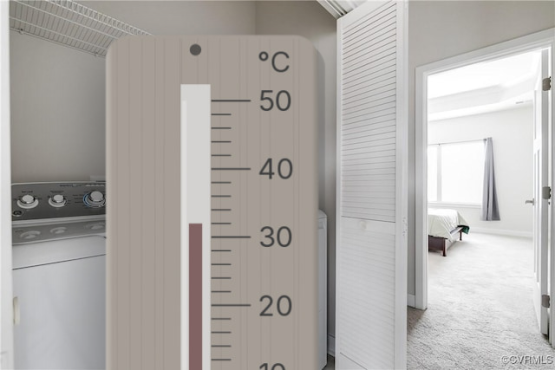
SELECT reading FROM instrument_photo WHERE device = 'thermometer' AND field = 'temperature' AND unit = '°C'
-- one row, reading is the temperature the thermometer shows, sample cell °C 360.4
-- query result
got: °C 32
